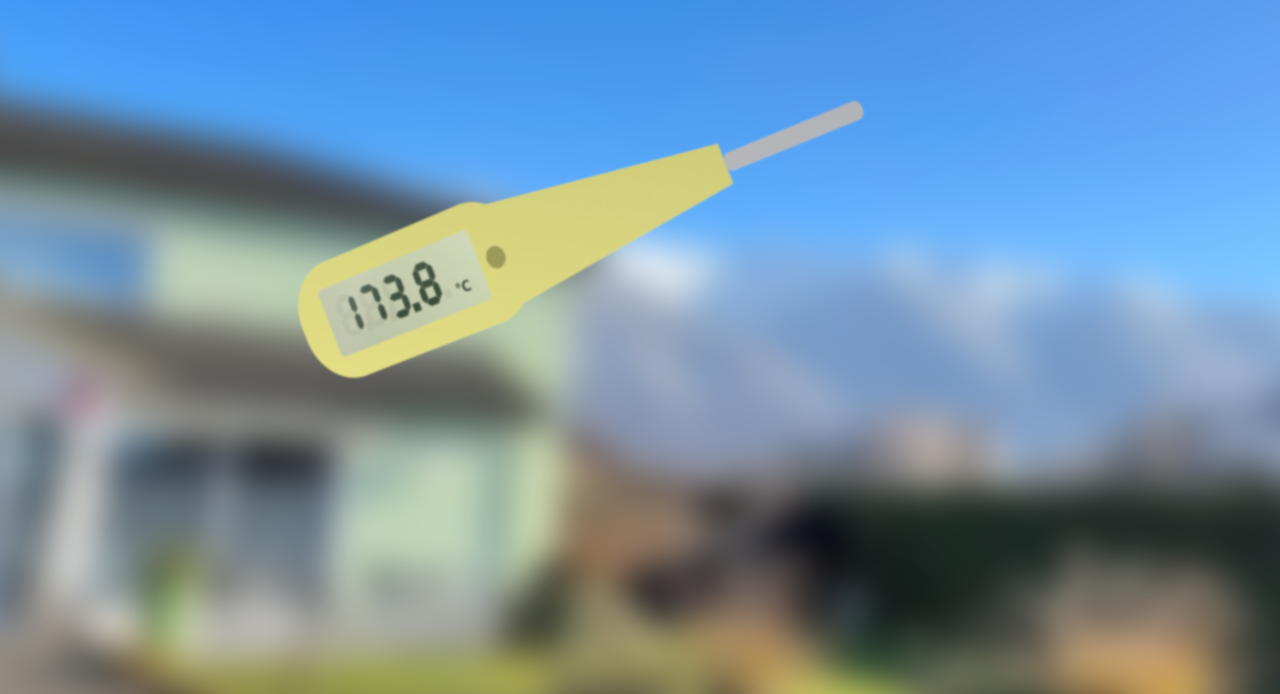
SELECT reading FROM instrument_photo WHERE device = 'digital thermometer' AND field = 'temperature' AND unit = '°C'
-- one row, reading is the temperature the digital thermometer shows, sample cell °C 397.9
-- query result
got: °C 173.8
